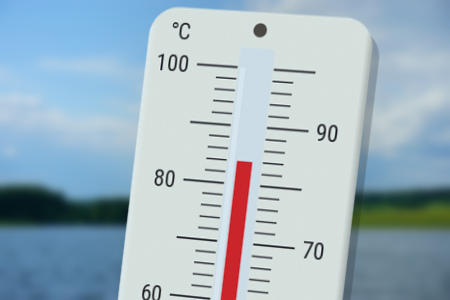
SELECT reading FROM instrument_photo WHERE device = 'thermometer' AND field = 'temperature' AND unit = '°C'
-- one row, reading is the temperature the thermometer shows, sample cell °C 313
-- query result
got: °C 84
